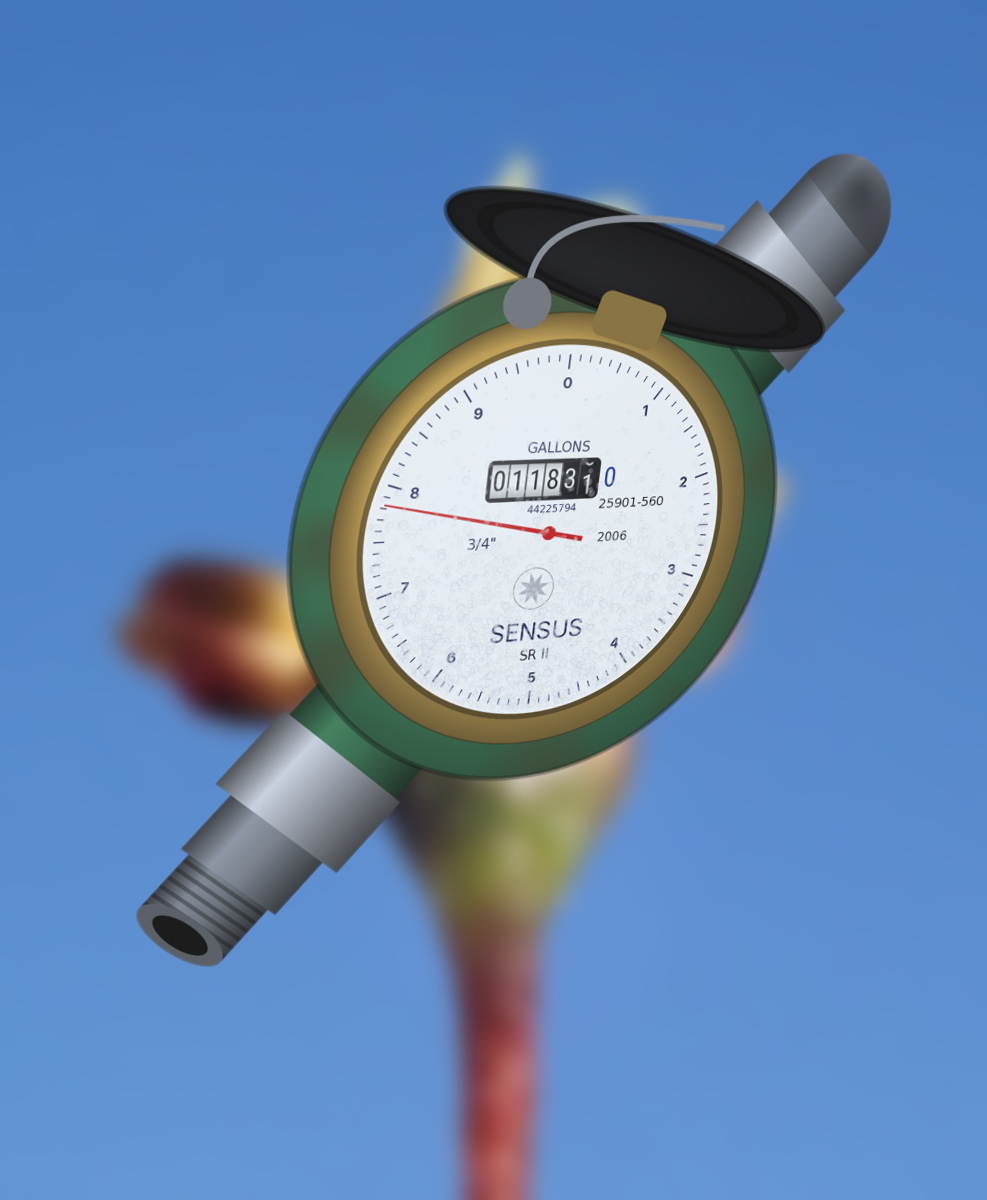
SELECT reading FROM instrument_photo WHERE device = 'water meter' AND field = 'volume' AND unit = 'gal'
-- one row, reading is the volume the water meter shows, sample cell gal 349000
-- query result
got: gal 118307.8
